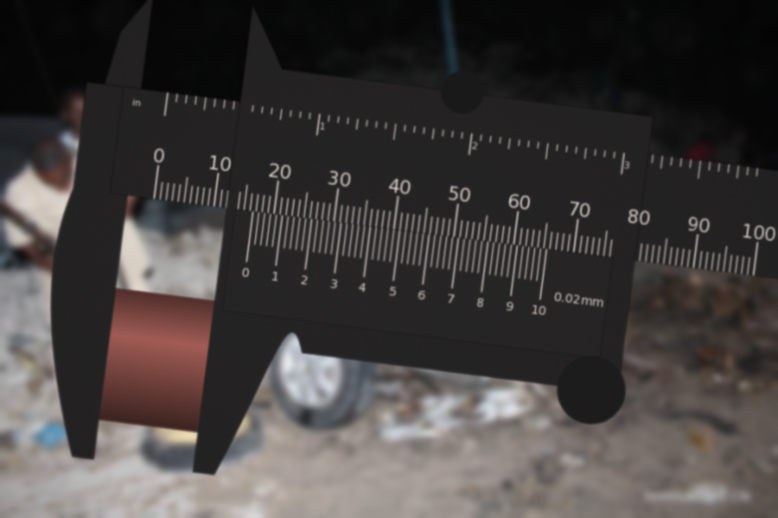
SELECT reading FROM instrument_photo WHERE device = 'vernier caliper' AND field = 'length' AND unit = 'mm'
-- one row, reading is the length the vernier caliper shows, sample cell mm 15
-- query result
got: mm 16.5
